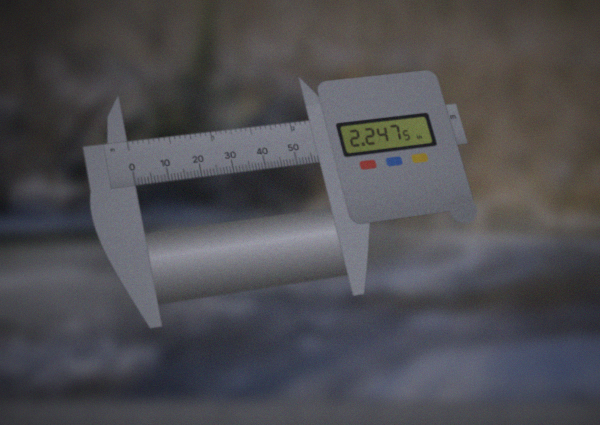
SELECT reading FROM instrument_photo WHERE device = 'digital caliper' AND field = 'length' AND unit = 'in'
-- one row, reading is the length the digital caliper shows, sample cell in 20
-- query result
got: in 2.2475
